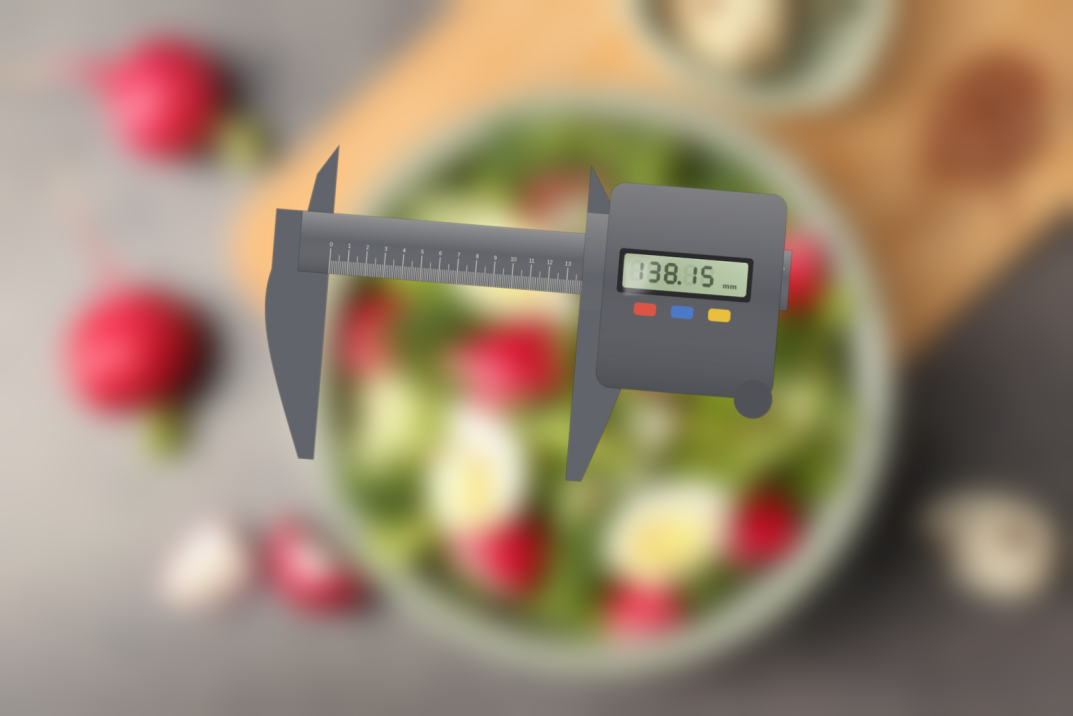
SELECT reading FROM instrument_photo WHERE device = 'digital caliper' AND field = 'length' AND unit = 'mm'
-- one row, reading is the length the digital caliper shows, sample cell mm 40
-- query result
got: mm 138.15
